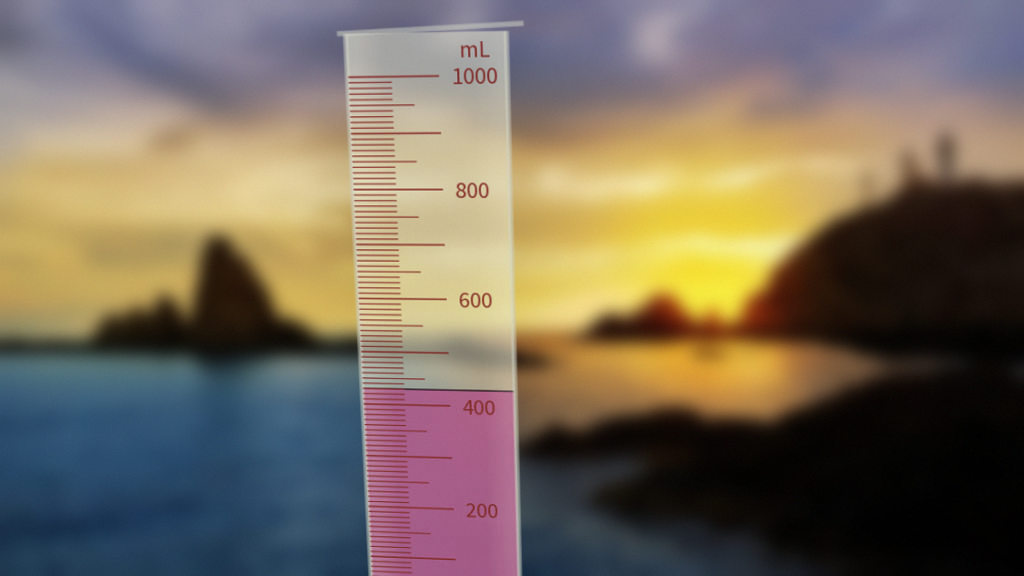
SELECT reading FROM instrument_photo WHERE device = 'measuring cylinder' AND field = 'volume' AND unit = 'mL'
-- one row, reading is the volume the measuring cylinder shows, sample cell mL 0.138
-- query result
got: mL 430
